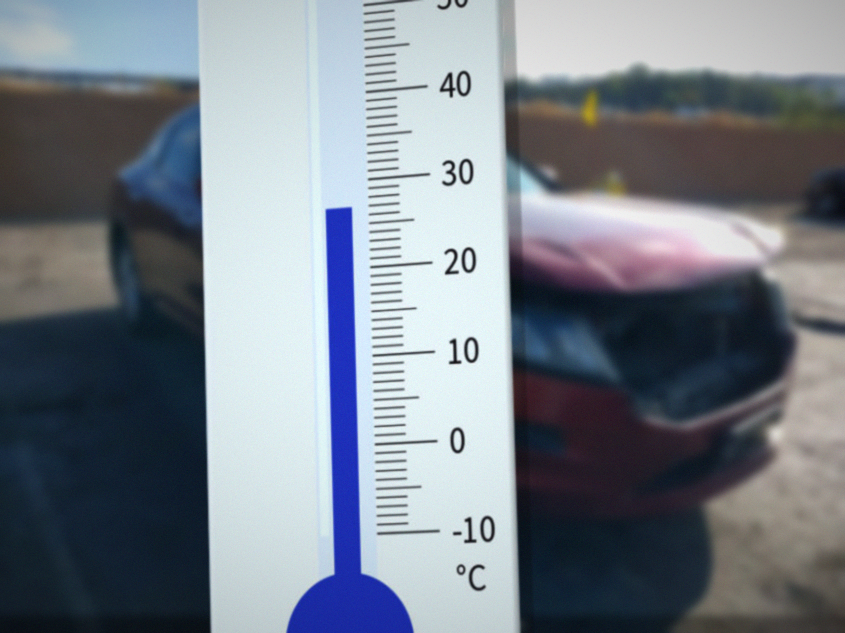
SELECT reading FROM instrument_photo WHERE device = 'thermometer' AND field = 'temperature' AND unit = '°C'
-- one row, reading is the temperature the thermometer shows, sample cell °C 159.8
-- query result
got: °C 27
